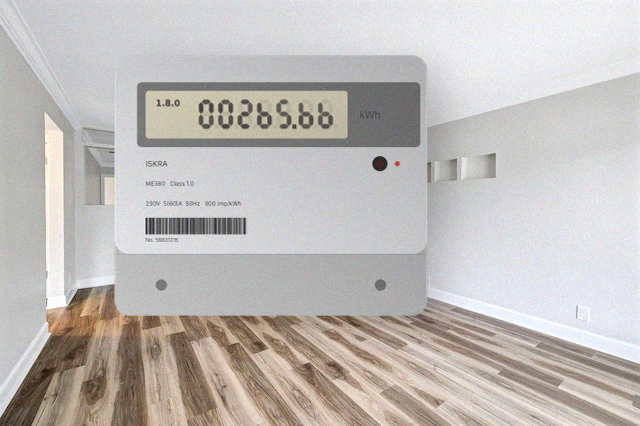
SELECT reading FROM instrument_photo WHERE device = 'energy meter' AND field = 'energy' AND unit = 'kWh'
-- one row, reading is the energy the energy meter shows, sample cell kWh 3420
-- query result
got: kWh 265.66
